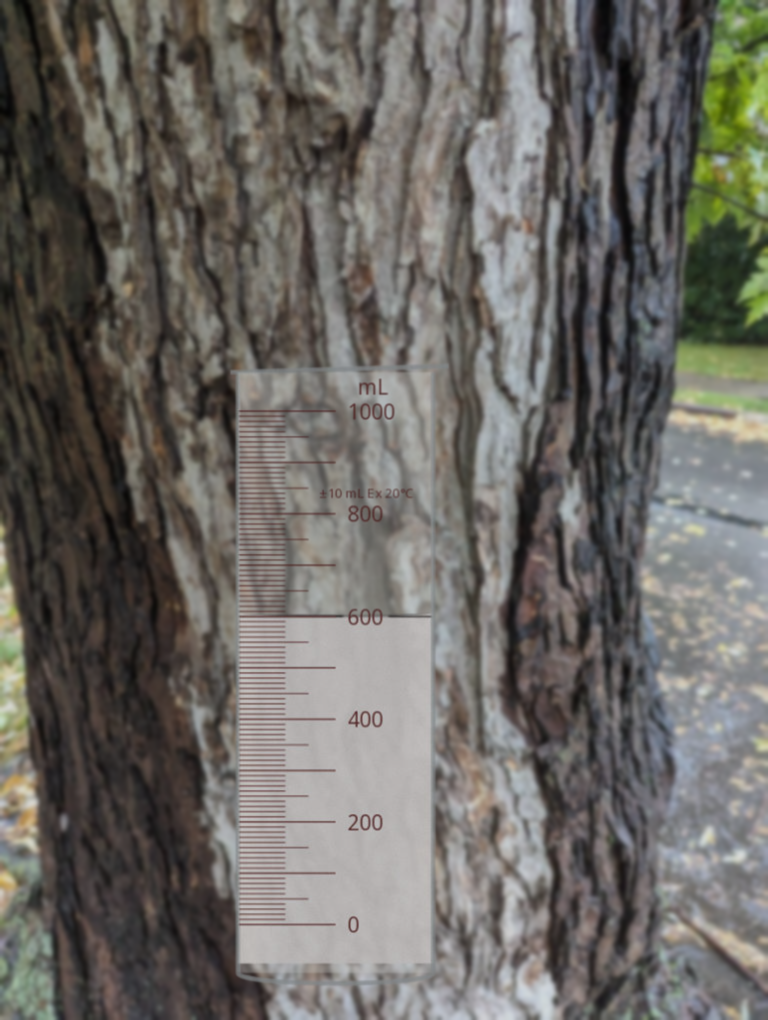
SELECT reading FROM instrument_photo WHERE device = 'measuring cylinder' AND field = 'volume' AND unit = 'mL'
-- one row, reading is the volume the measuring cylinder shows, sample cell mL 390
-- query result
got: mL 600
